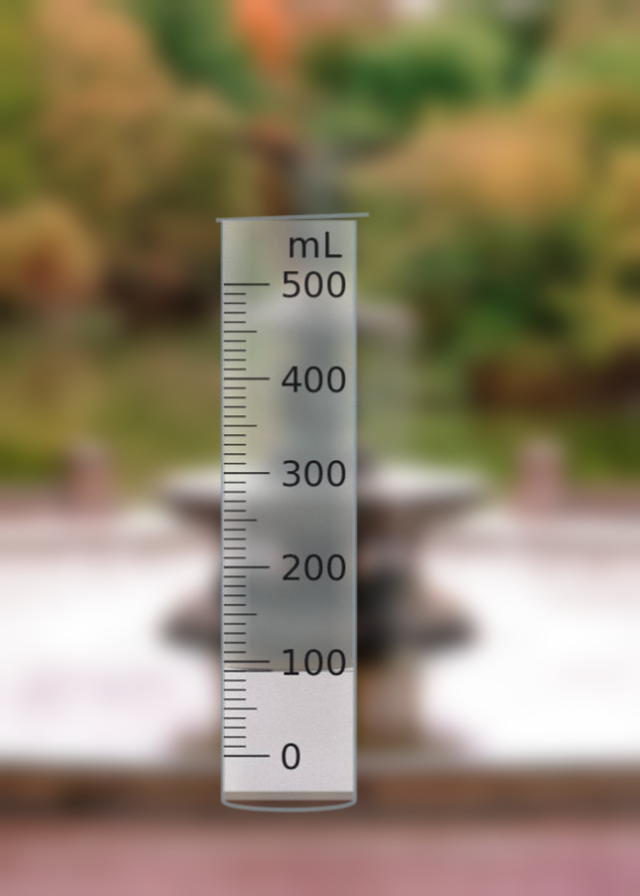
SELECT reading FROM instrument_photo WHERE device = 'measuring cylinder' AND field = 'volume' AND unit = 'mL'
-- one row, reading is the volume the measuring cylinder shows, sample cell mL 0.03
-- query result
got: mL 90
